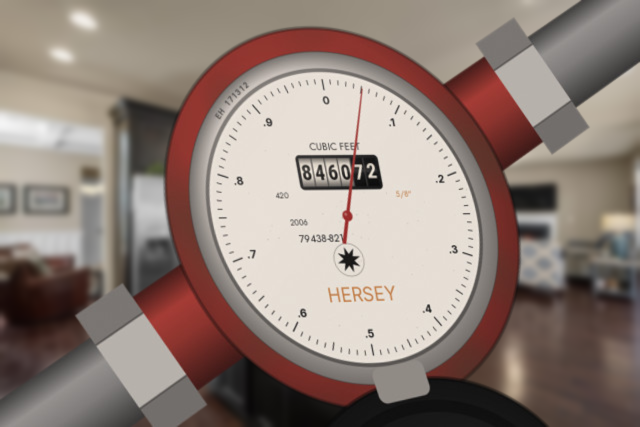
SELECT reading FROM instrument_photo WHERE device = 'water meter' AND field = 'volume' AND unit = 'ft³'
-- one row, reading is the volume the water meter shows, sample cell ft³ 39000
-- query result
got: ft³ 846072.05
